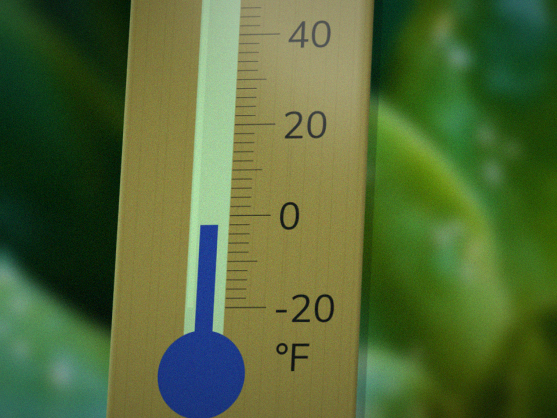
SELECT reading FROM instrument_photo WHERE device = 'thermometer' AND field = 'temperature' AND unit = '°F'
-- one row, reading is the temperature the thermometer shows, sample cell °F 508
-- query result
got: °F -2
